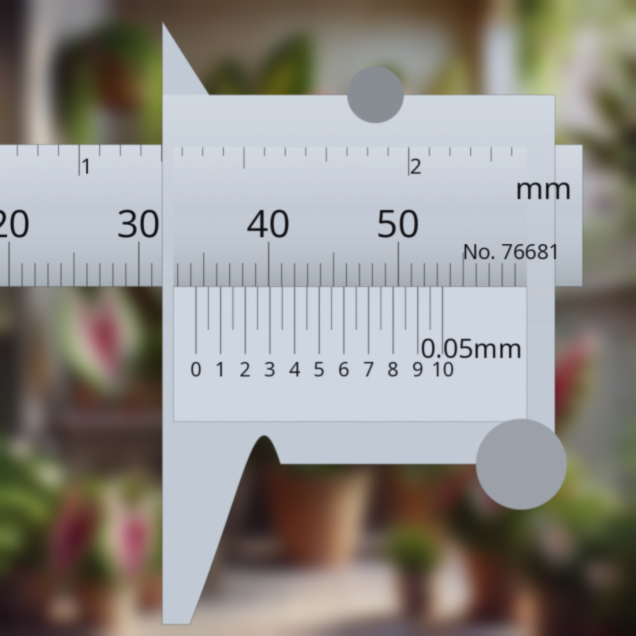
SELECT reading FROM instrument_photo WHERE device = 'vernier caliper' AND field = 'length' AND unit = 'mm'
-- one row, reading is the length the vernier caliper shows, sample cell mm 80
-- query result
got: mm 34.4
